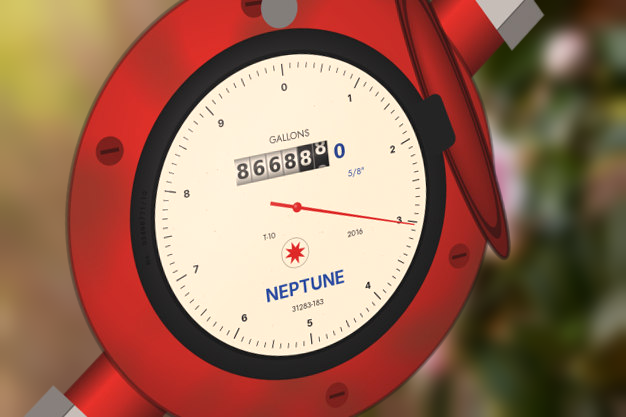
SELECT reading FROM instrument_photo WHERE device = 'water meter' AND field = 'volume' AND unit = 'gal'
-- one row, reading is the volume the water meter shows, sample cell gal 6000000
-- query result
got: gal 8668883.0
